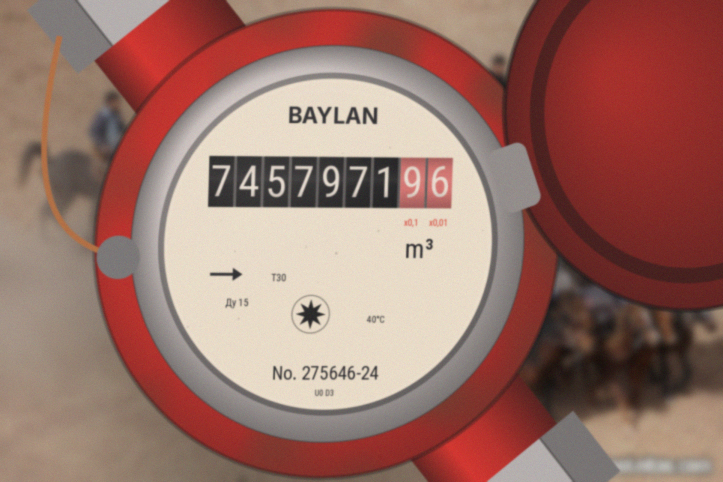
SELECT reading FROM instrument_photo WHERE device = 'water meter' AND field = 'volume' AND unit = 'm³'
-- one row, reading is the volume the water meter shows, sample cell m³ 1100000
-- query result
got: m³ 7457971.96
